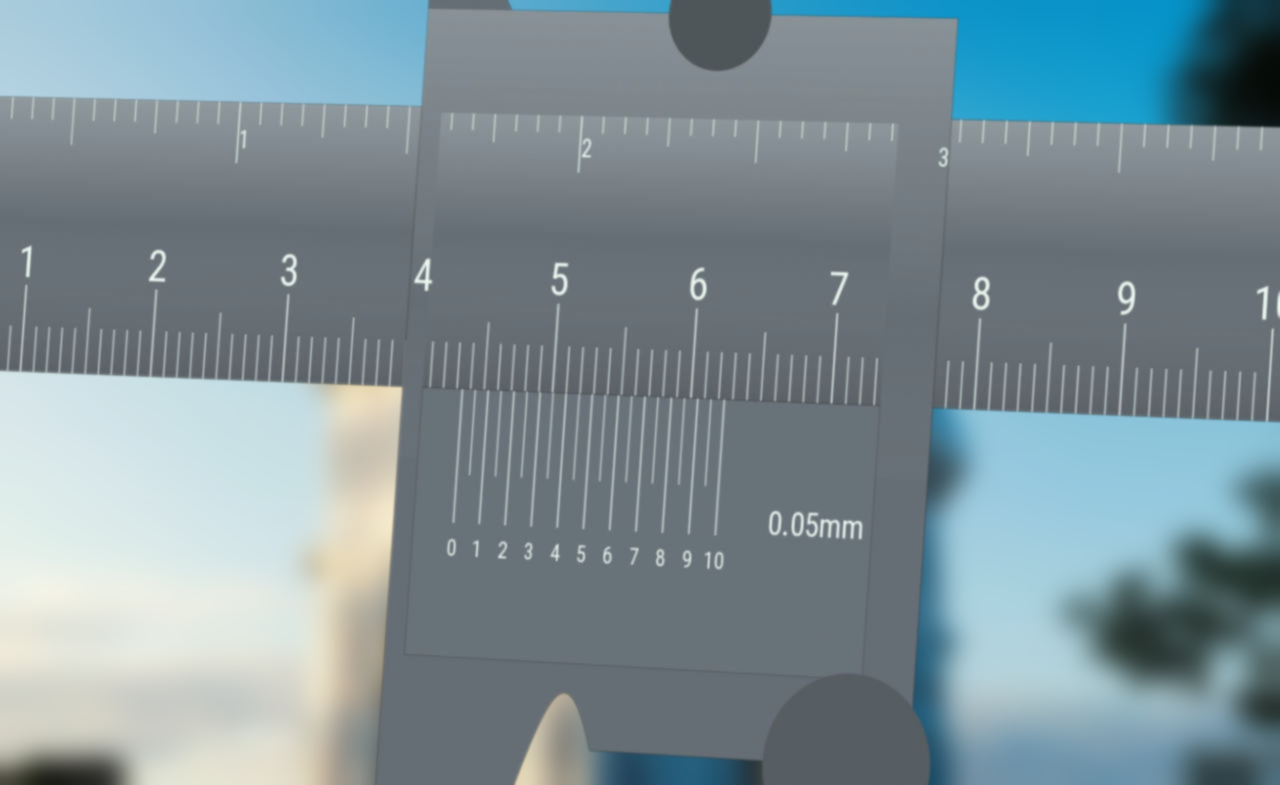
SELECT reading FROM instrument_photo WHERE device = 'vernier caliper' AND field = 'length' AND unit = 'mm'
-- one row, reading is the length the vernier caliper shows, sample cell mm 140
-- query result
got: mm 43.4
